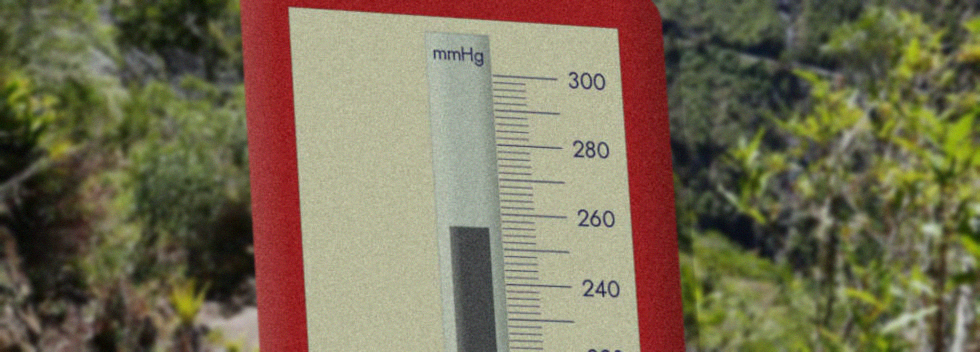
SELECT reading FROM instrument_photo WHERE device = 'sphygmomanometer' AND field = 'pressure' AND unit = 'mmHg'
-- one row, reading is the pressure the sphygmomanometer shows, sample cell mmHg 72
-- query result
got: mmHg 256
